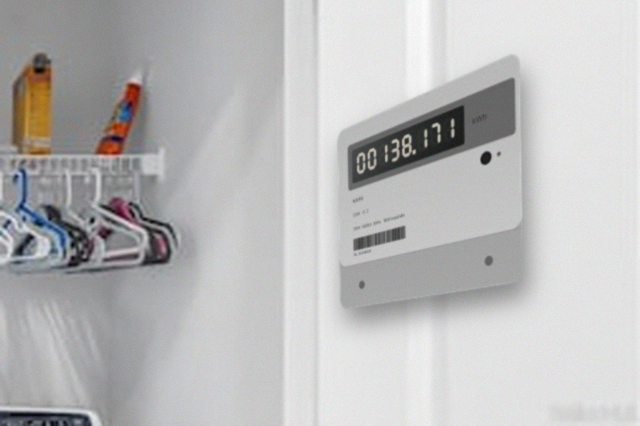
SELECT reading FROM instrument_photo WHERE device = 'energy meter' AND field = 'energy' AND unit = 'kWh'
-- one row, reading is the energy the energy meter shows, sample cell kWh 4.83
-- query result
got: kWh 138.171
